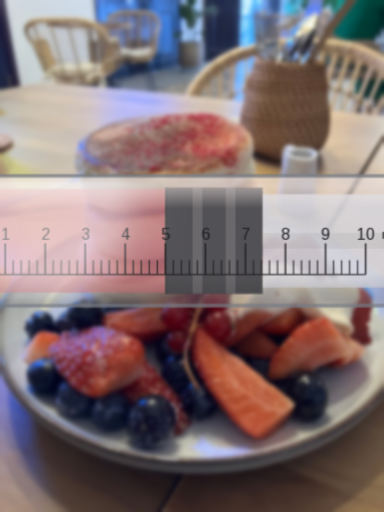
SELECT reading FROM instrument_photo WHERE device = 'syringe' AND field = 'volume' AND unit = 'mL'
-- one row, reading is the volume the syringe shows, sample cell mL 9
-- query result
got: mL 5
